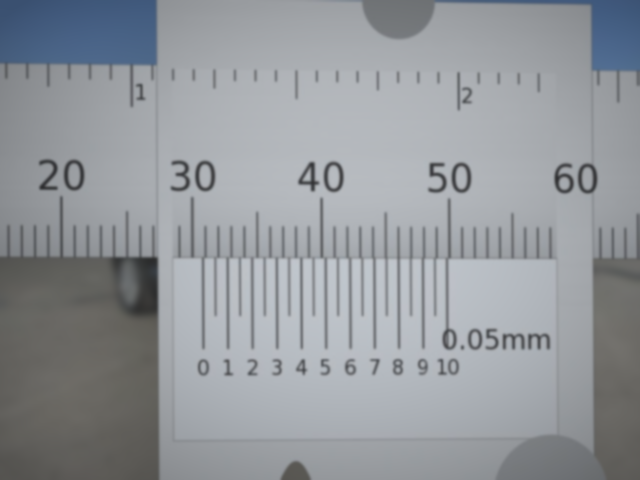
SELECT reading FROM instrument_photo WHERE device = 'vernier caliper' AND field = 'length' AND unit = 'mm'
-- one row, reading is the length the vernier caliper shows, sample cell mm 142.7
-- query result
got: mm 30.8
